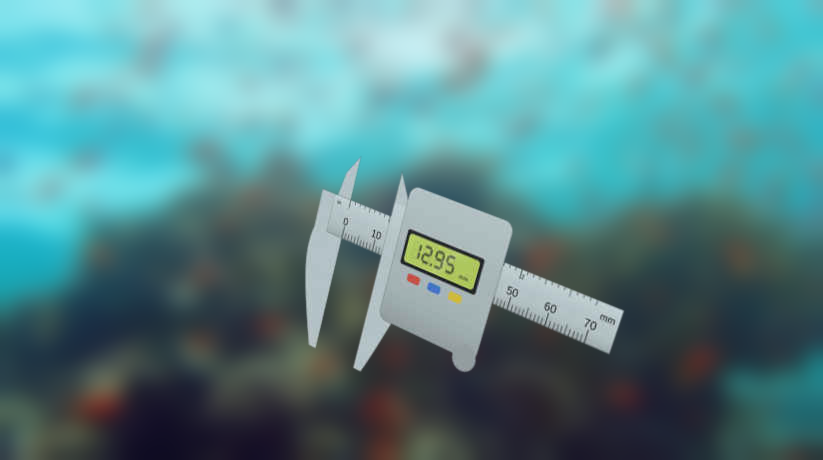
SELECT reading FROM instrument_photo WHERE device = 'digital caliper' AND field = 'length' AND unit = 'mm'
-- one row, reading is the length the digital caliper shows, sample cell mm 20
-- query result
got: mm 12.95
